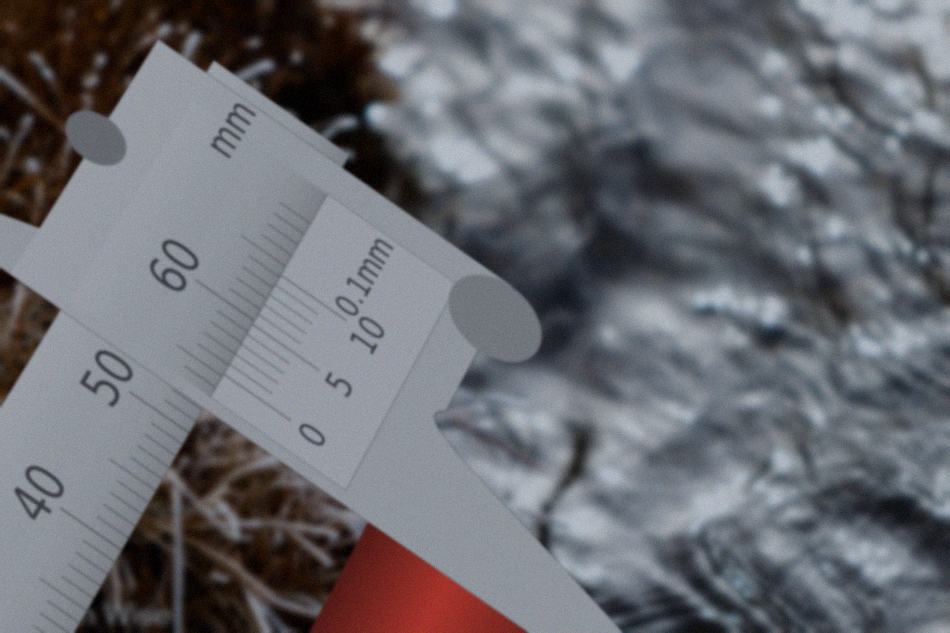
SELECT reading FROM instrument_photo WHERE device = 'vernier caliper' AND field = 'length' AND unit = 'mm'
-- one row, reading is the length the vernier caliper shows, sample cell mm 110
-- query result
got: mm 55.2
